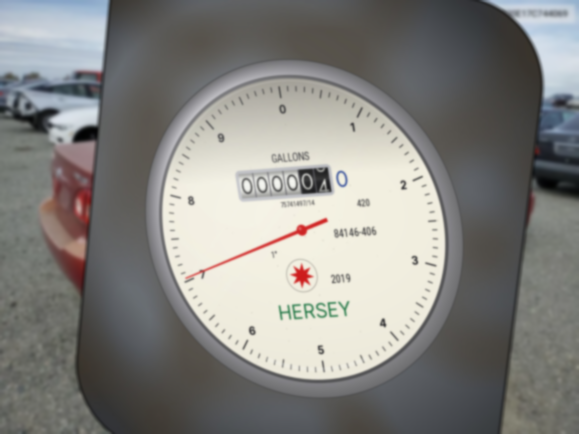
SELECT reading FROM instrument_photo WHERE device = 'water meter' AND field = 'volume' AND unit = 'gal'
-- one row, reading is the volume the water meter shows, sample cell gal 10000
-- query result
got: gal 37.0
